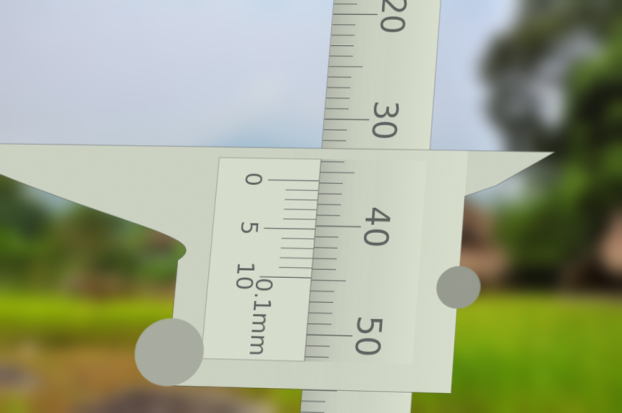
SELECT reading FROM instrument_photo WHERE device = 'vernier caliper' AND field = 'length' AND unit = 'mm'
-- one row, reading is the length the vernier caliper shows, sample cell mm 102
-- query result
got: mm 35.8
